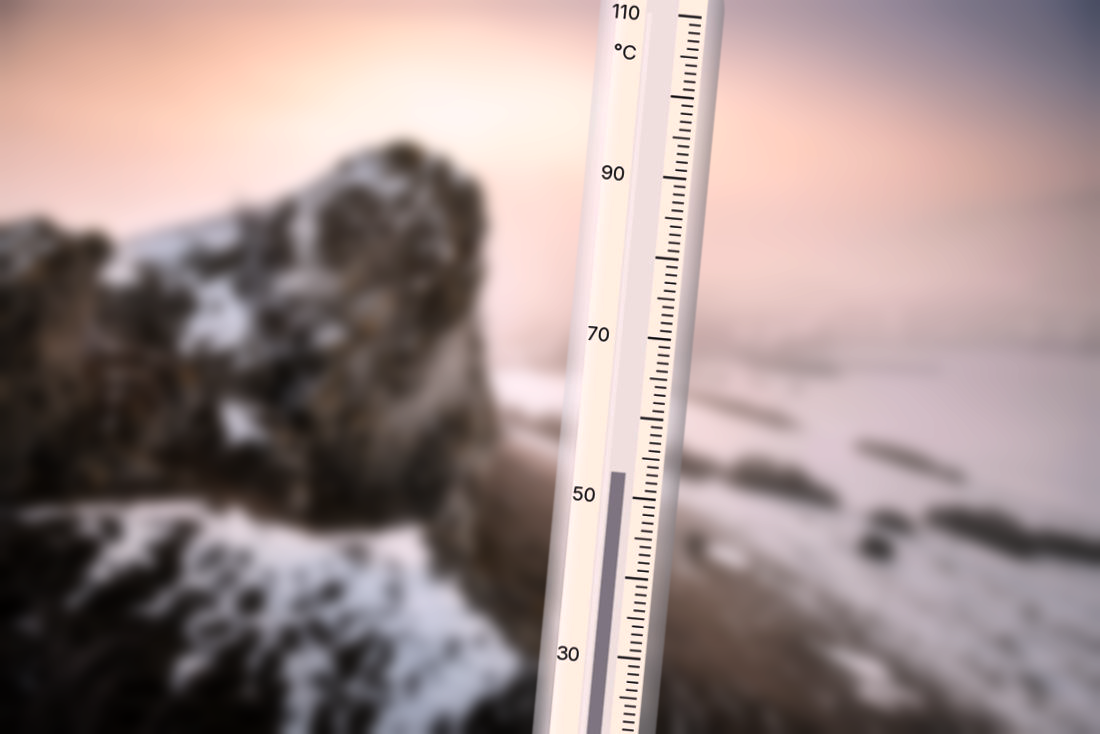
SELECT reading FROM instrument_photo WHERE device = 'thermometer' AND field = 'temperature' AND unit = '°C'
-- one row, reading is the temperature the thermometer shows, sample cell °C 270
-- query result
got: °C 53
